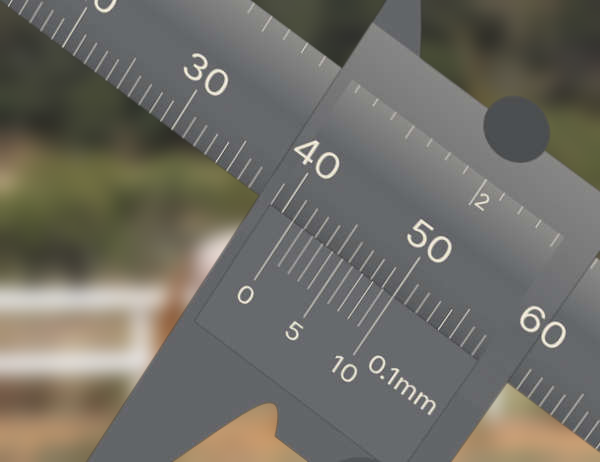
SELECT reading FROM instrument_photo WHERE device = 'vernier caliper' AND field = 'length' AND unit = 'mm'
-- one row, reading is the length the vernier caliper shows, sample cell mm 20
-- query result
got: mm 41.0
